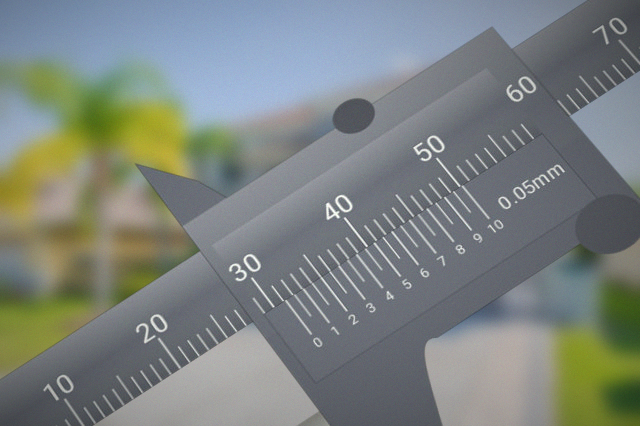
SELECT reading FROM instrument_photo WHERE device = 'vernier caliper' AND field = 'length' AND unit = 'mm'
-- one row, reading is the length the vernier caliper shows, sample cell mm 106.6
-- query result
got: mm 31.2
